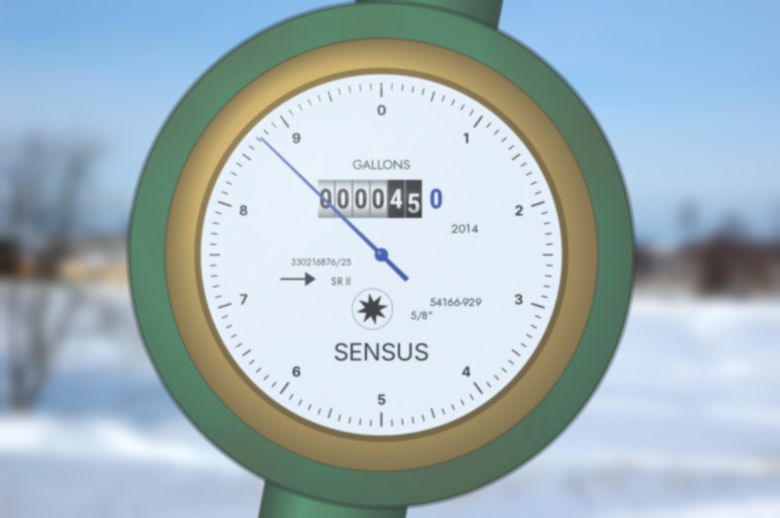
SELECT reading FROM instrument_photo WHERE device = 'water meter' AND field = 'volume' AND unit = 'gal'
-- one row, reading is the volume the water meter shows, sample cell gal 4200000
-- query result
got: gal 448.7
